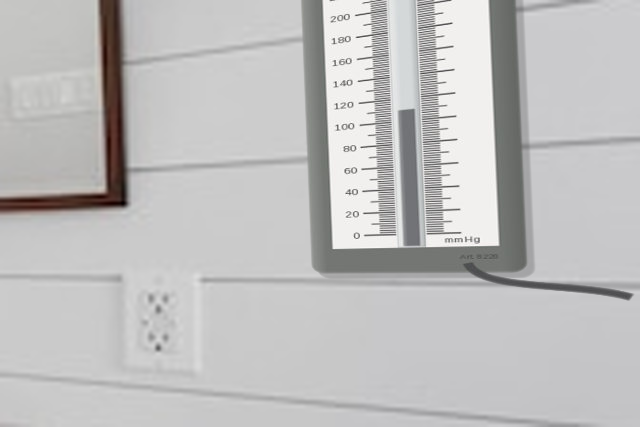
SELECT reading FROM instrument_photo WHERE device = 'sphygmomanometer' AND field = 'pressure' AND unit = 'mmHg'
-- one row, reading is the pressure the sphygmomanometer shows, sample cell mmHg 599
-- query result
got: mmHg 110
